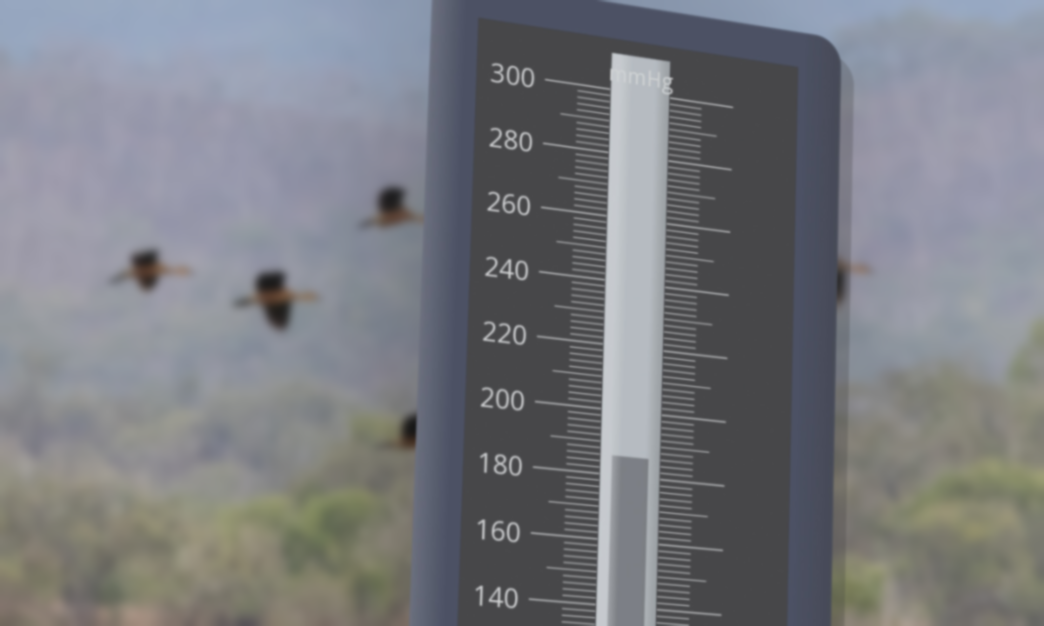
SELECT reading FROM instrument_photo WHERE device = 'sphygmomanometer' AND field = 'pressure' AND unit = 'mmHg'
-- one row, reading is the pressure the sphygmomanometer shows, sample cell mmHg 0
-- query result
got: mmHg 186
